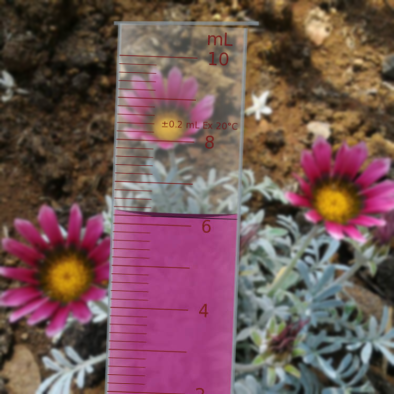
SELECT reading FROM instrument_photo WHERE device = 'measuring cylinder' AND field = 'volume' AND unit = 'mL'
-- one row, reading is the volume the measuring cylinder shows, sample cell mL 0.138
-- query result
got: mL 6.2
